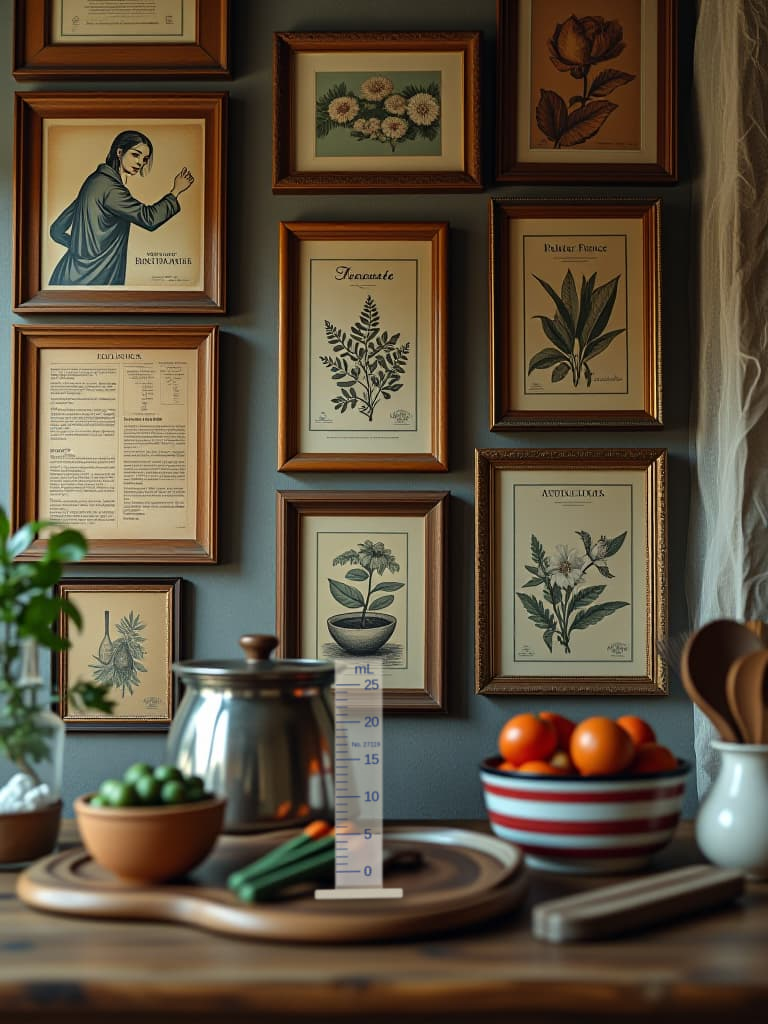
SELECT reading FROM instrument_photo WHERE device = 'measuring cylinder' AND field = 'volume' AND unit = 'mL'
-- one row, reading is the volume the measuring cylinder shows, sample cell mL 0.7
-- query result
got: mL 5
